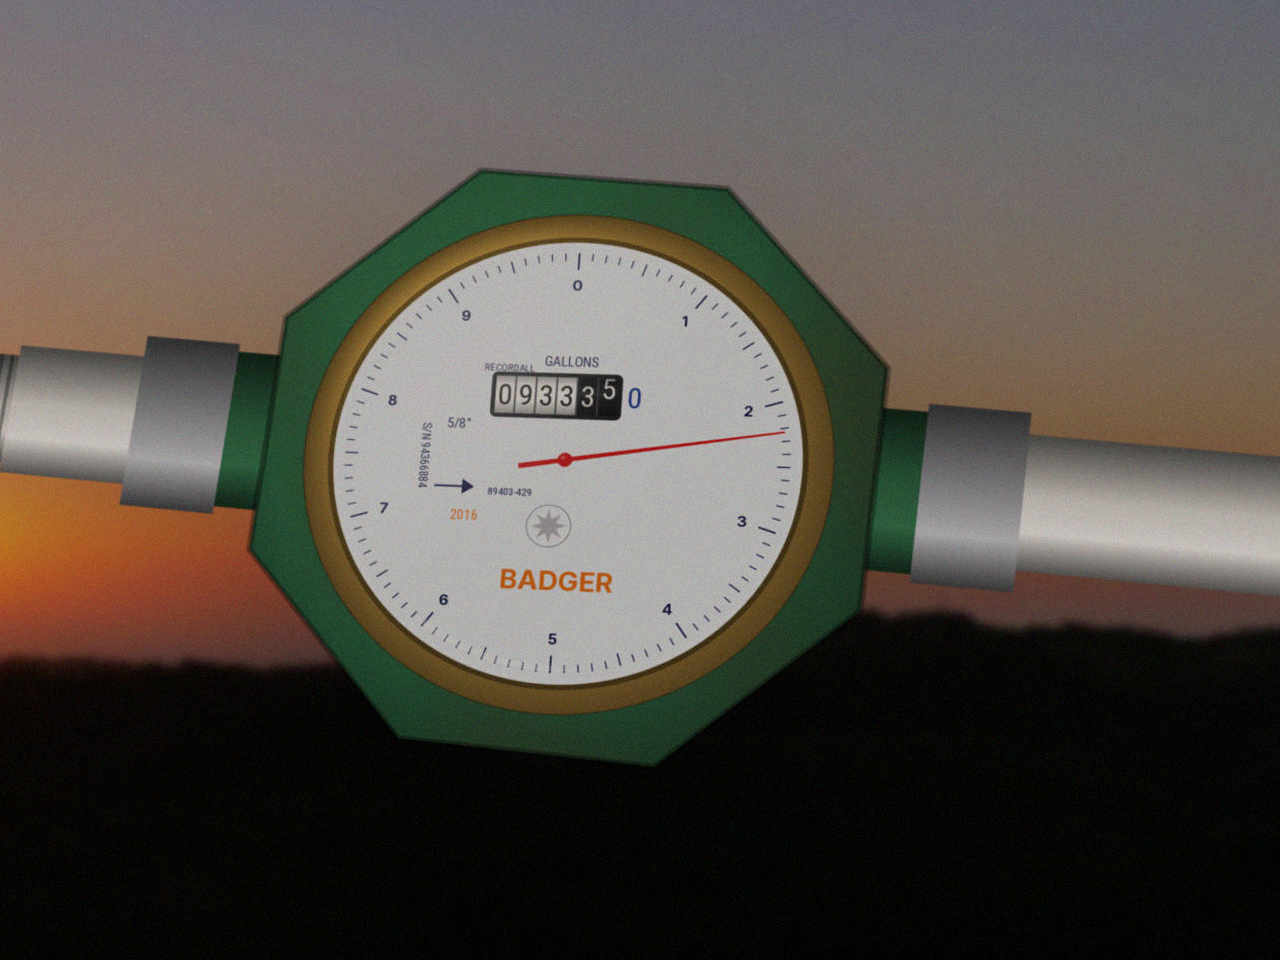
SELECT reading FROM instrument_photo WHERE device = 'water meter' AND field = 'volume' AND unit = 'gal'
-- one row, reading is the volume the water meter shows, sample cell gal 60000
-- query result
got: gal 933352.2
